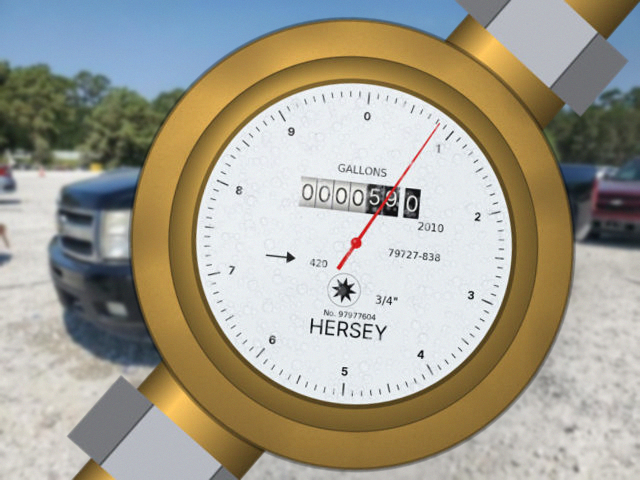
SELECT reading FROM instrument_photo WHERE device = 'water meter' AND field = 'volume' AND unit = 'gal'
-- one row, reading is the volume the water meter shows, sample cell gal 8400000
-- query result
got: gal 590.8
